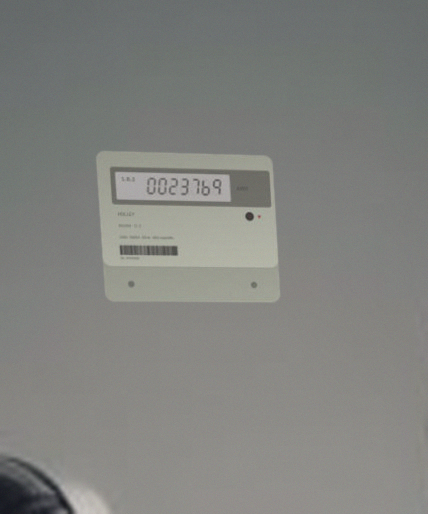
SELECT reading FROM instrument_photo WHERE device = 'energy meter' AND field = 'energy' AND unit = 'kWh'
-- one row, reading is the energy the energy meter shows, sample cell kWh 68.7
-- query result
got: kWh 23769
